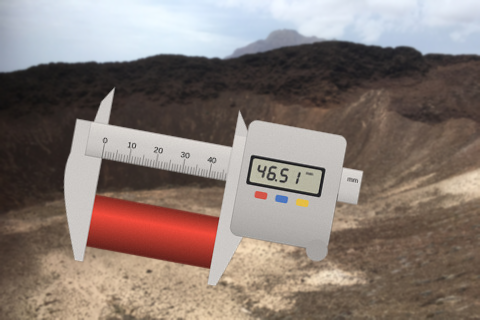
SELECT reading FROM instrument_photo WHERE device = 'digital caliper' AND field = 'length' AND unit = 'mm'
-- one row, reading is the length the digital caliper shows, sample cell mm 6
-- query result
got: mm 46.51
